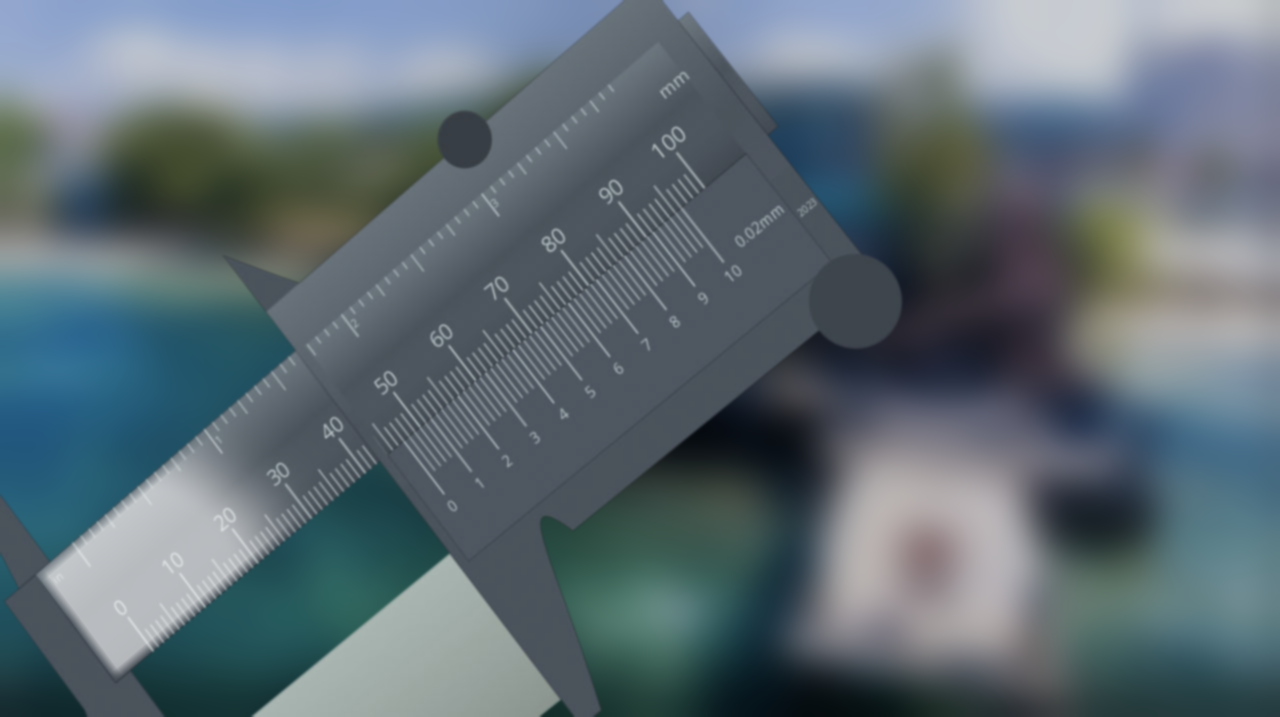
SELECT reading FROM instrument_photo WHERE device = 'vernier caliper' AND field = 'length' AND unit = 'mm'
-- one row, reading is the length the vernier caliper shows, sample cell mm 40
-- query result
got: mm 47.0
